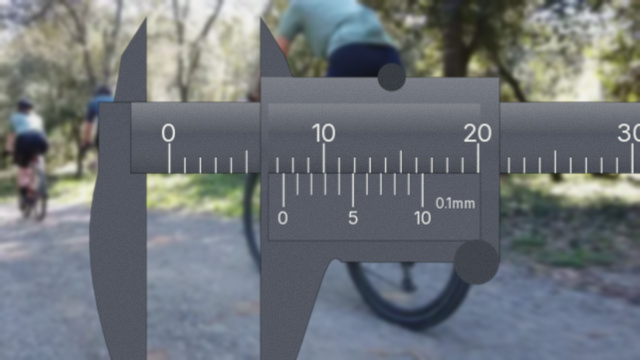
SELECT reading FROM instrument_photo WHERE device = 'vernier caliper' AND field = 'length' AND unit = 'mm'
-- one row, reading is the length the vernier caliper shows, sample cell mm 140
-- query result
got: mm 7.4
